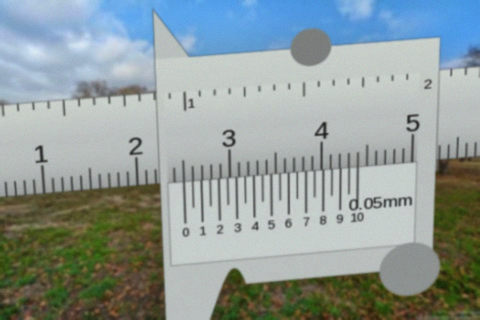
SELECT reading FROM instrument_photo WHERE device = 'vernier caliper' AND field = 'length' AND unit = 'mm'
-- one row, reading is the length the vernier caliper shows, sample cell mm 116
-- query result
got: mm 25.0
